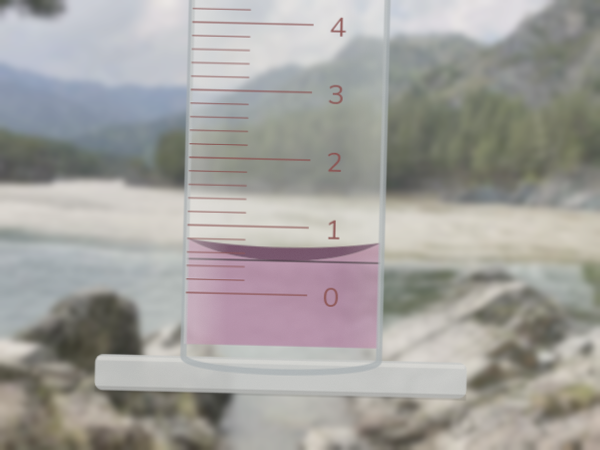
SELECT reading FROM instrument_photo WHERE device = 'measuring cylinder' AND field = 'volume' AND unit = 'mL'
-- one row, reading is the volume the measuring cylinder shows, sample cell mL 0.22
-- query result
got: mL 0.5
